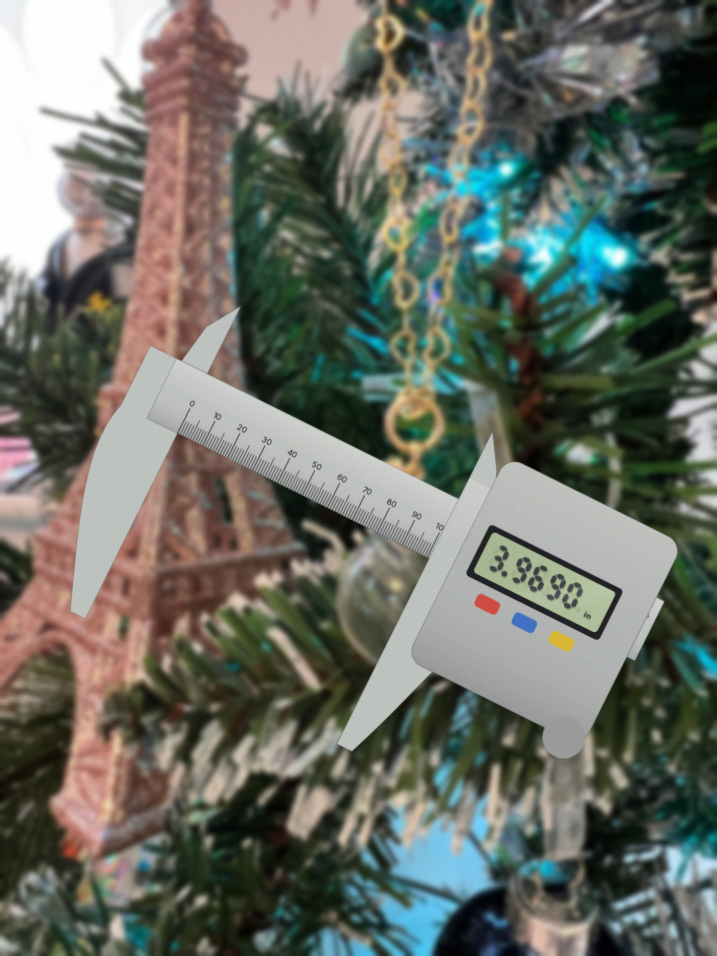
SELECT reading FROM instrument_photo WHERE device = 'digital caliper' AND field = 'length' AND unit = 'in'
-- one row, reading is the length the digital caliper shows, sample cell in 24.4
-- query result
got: in 3.9690
